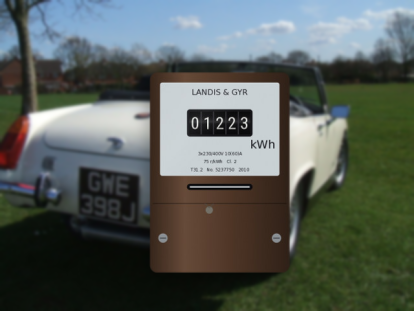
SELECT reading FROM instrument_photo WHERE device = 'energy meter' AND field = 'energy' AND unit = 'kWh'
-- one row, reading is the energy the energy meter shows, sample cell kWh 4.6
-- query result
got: kWh 1223
